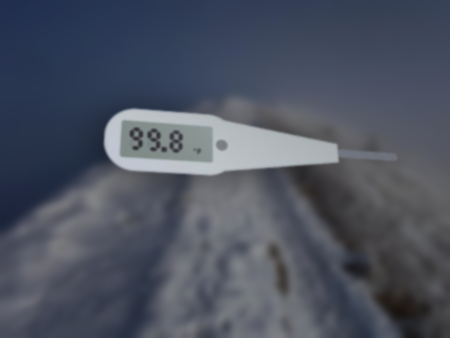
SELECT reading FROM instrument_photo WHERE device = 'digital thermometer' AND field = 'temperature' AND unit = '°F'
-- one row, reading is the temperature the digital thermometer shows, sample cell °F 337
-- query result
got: °F 99.8
